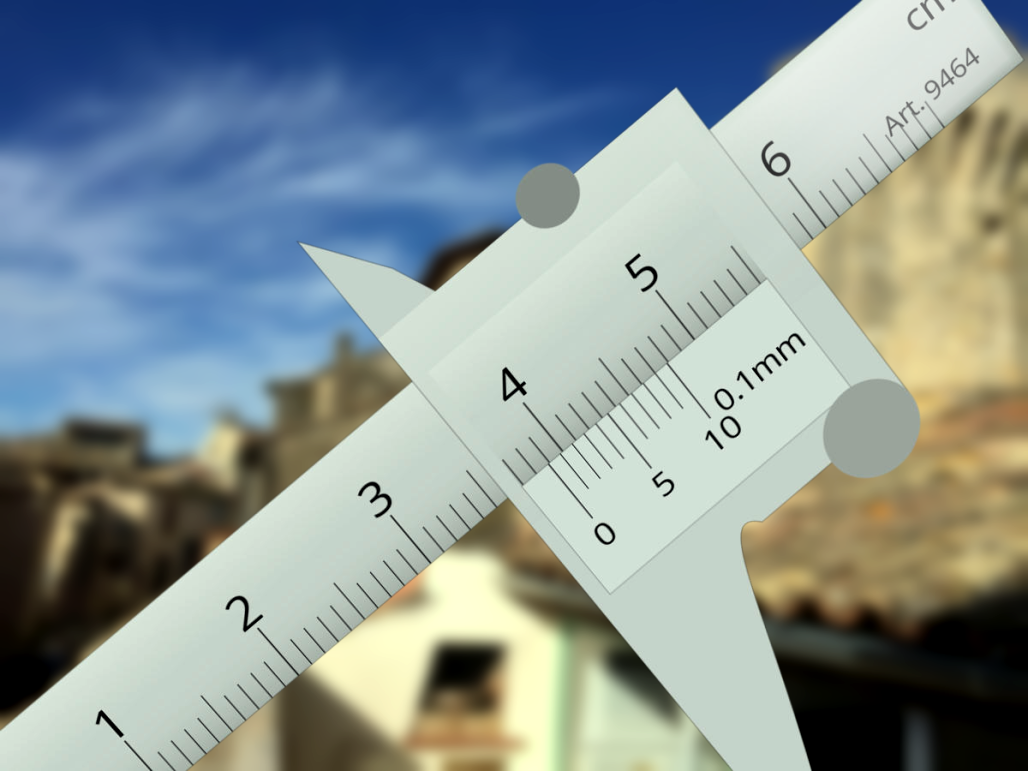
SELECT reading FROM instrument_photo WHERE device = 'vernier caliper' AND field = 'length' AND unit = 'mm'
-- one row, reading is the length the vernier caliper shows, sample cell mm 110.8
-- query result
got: mm 38.9
